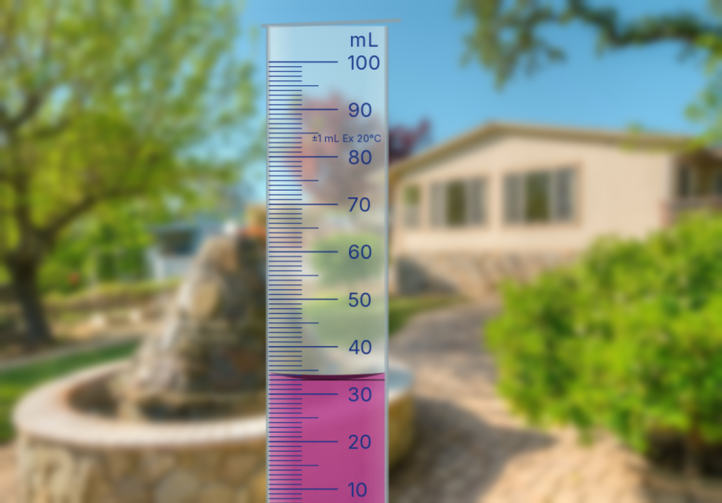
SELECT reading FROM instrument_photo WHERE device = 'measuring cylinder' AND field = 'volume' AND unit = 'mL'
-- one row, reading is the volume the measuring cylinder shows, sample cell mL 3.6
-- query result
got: mL 33
